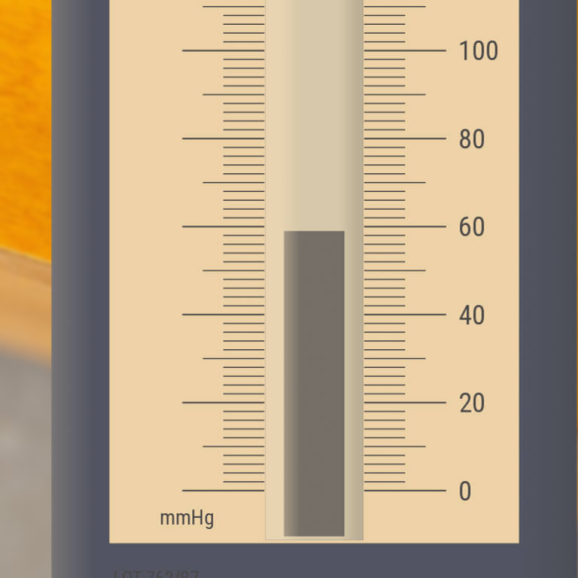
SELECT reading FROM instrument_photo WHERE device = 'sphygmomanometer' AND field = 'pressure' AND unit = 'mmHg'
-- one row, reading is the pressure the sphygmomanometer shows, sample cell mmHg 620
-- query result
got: mmHg 59
